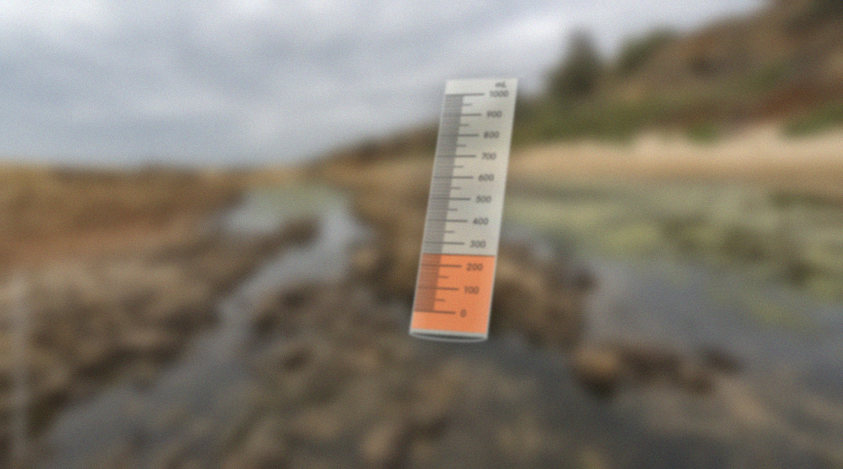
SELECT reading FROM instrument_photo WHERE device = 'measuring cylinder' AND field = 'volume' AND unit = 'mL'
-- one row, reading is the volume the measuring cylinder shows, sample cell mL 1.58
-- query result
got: mL 250
